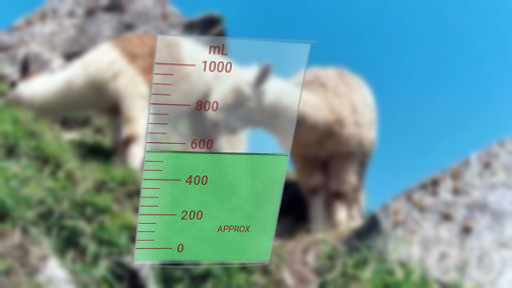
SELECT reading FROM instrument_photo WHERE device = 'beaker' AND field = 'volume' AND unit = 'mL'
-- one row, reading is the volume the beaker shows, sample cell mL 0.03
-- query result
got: mL 550
